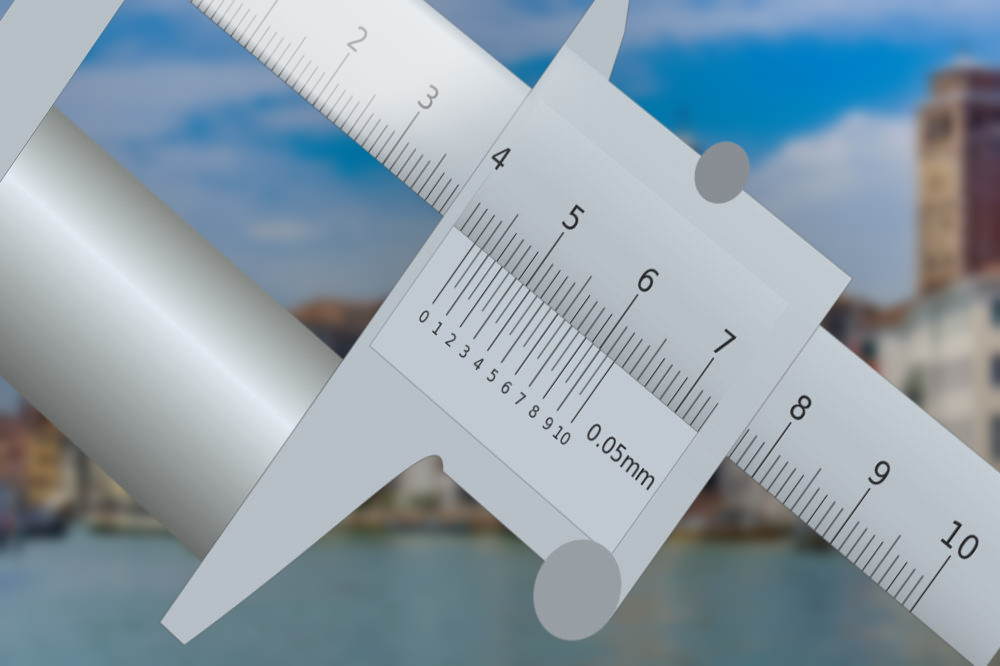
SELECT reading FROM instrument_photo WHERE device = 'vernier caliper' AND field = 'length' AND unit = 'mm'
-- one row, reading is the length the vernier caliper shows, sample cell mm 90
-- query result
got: mm 43.0
